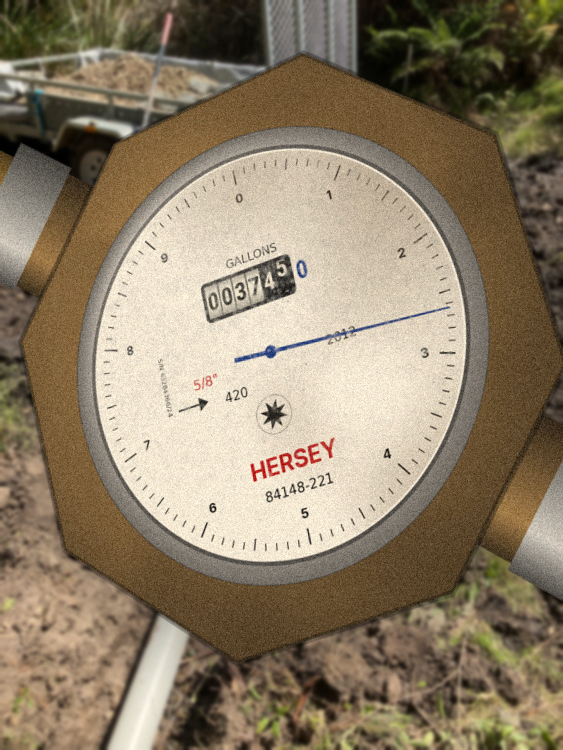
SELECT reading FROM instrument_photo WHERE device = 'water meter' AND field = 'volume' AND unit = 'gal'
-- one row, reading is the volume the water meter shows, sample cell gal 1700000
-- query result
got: gal 37452.6
